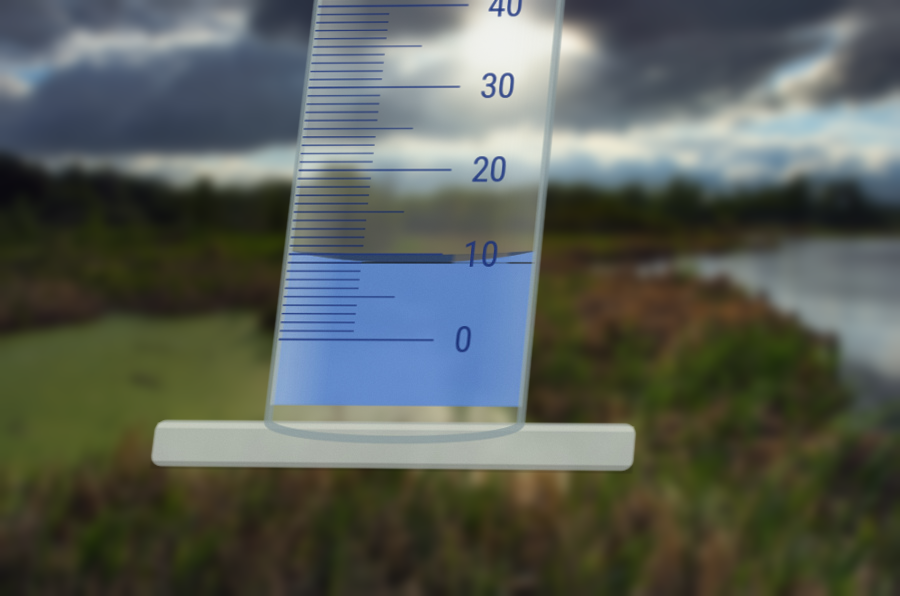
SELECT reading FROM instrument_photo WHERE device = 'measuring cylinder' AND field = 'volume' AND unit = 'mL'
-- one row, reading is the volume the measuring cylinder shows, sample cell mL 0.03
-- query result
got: mL 9
